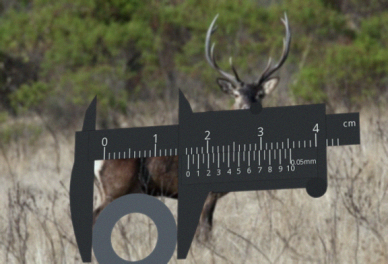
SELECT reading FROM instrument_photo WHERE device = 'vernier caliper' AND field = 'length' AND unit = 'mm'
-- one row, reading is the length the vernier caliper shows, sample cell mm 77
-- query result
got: mm 16.4
